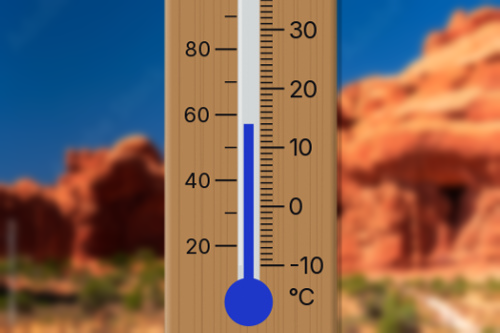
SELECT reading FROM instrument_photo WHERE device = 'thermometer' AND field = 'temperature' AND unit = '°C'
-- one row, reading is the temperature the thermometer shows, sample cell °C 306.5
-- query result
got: °C 14
